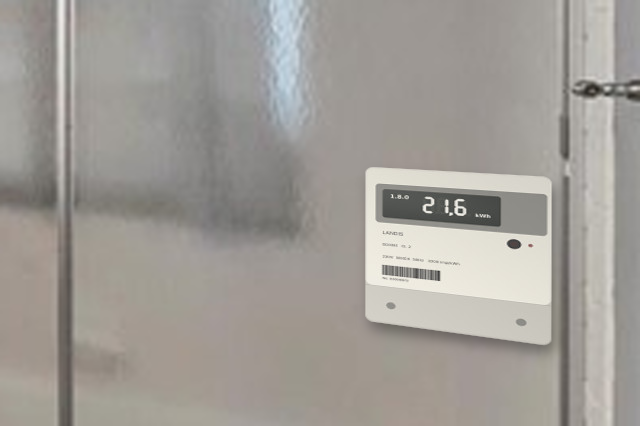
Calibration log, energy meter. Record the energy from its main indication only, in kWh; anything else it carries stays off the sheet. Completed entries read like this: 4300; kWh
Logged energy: 21.6; kWh
